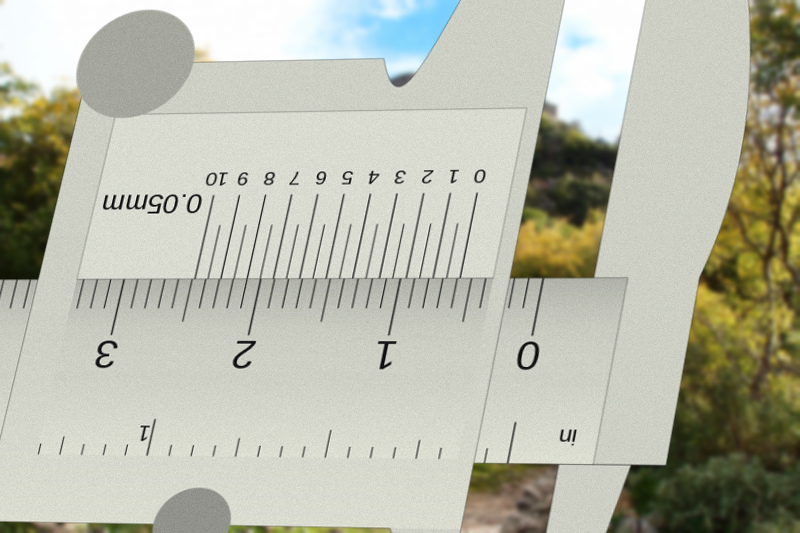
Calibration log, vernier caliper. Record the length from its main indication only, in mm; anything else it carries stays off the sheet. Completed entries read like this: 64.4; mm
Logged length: 5.8; mm
